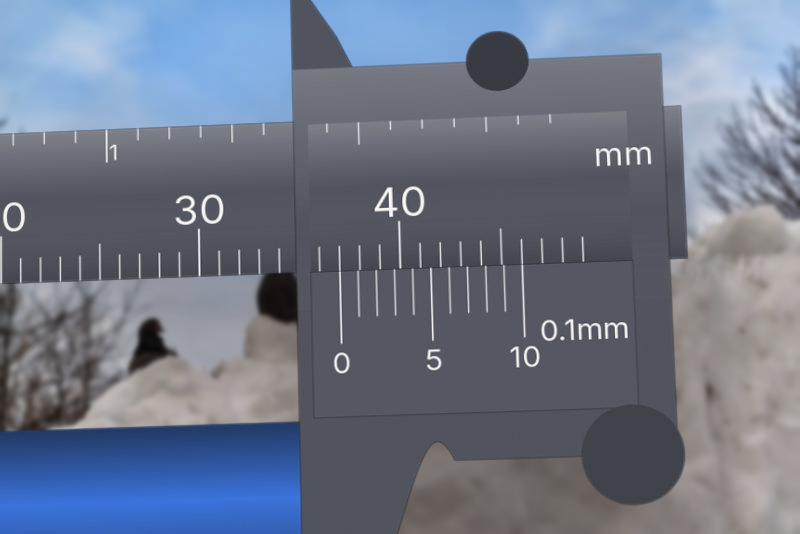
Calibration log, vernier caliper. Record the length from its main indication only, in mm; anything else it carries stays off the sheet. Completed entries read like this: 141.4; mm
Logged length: 37.0; mm
